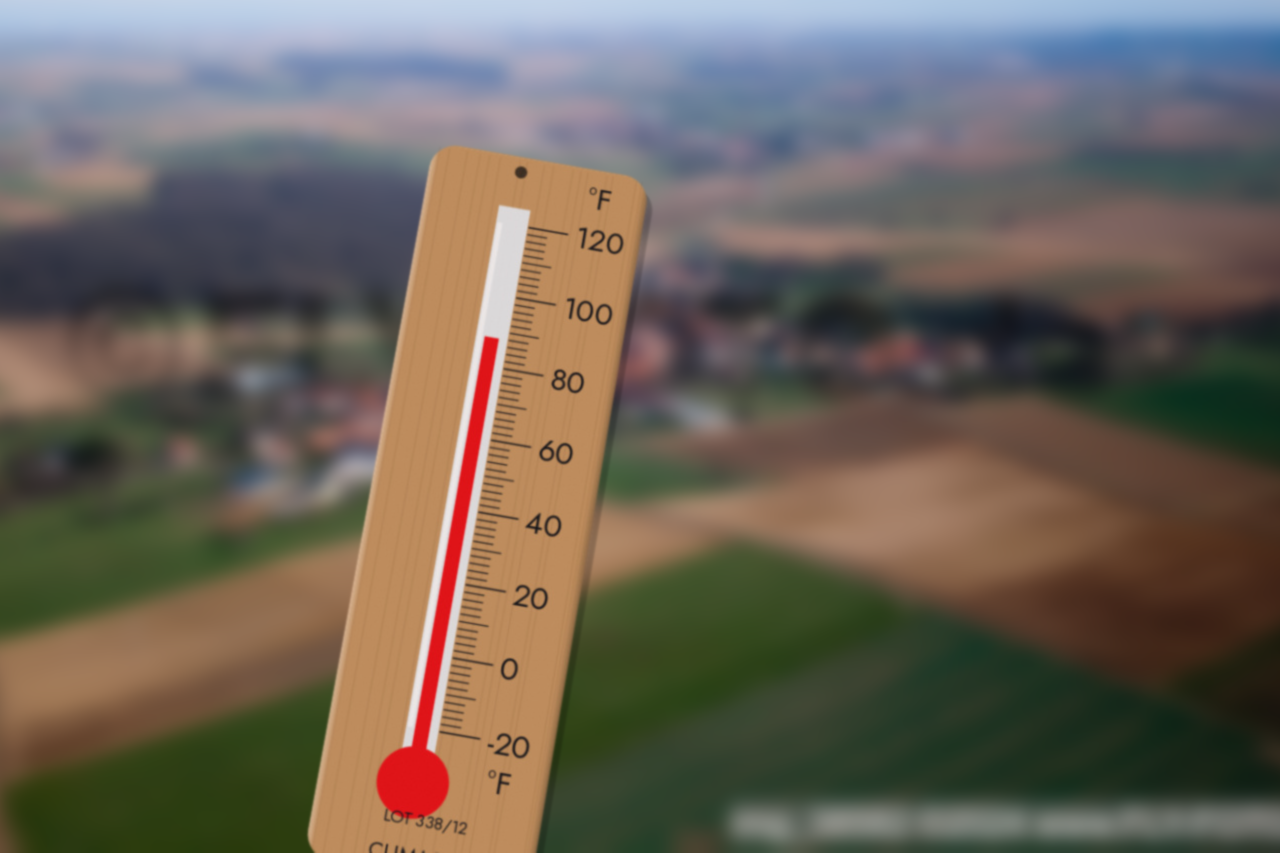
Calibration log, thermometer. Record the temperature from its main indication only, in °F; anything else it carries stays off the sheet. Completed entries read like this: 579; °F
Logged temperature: 88; °F
